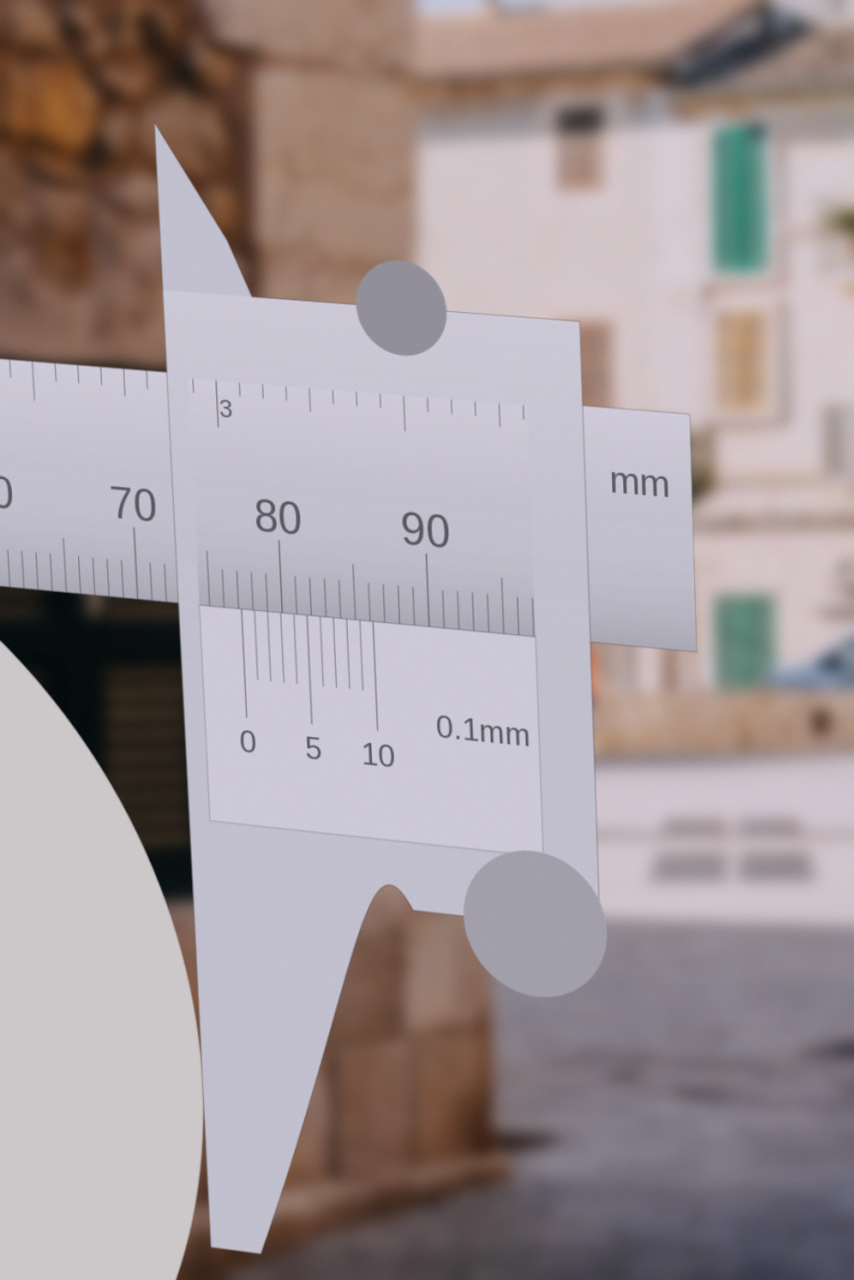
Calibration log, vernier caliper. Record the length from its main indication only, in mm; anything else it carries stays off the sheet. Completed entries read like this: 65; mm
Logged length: 77.2; mm
